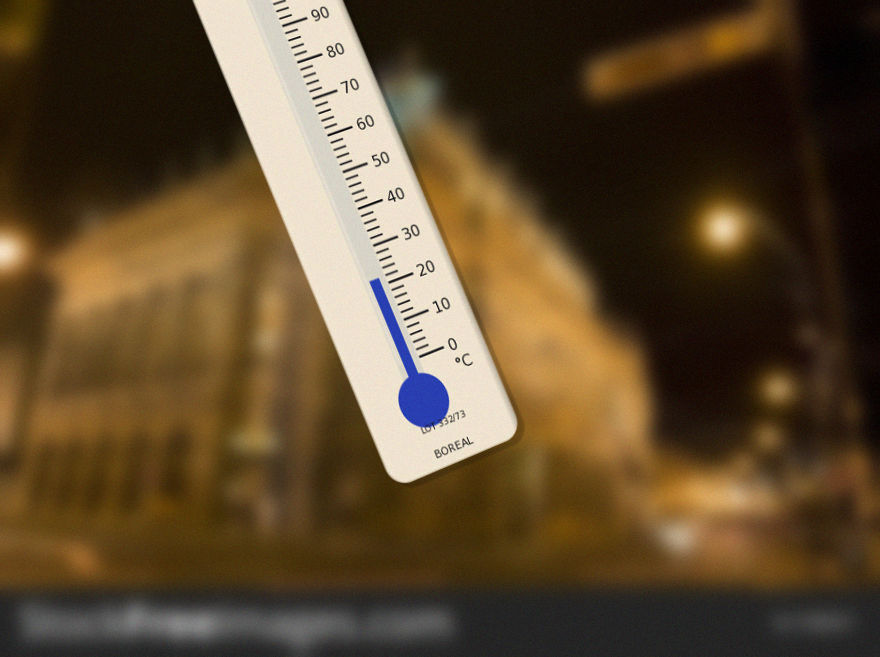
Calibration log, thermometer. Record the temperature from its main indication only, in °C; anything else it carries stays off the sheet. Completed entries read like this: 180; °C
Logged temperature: 22; °C
